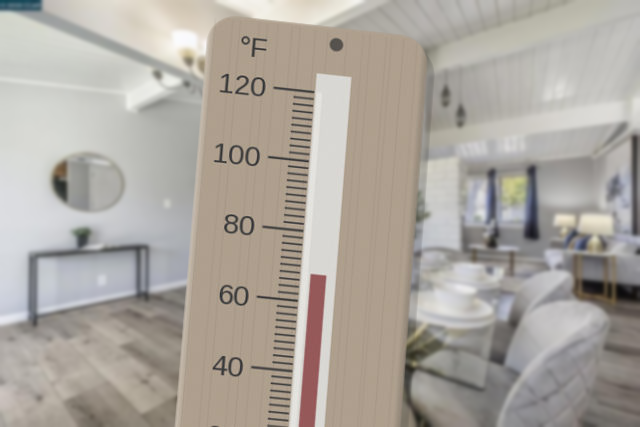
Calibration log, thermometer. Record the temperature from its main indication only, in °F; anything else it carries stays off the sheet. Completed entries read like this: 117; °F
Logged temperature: 68; °F
